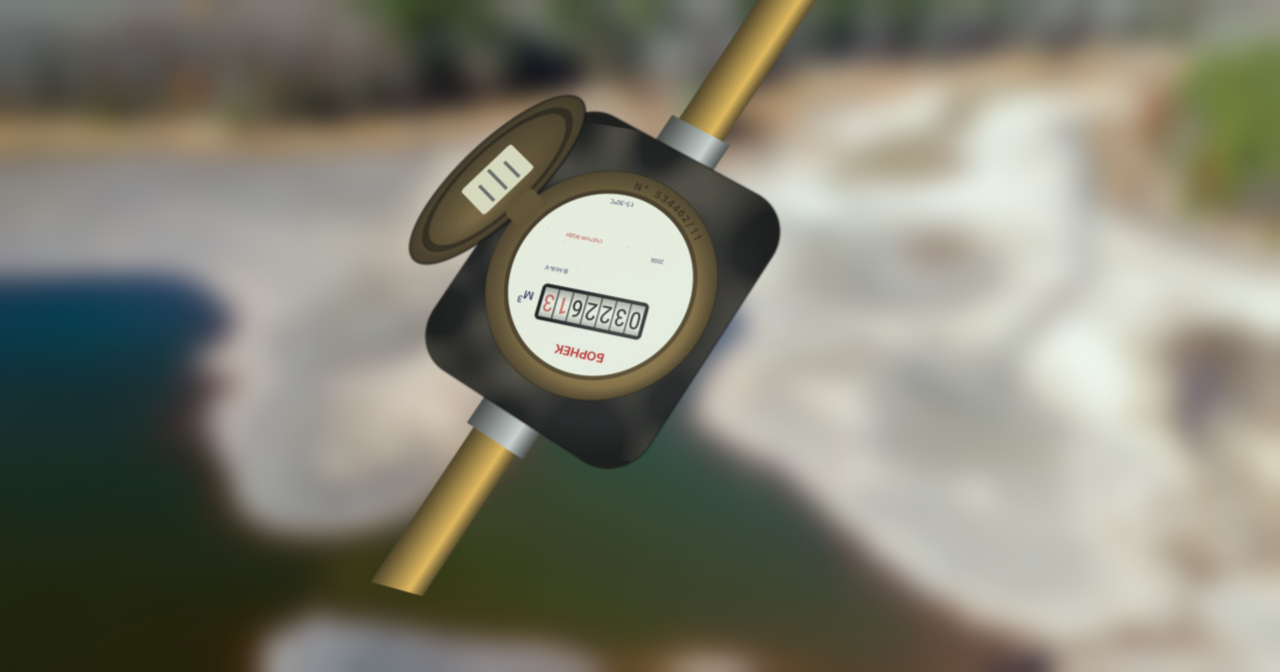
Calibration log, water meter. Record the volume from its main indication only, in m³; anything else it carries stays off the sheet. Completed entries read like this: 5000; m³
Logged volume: 3226.13; m³
